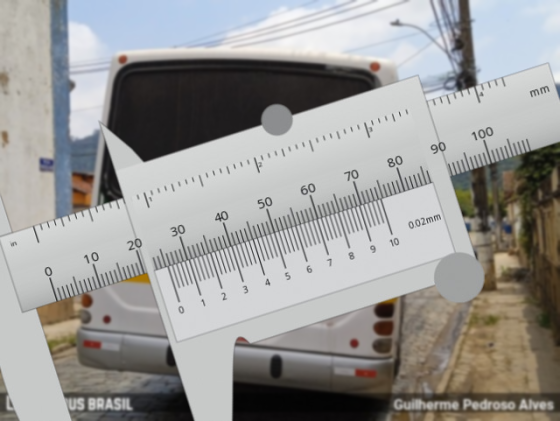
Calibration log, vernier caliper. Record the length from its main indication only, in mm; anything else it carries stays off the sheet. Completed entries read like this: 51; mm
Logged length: 25.5; mm
